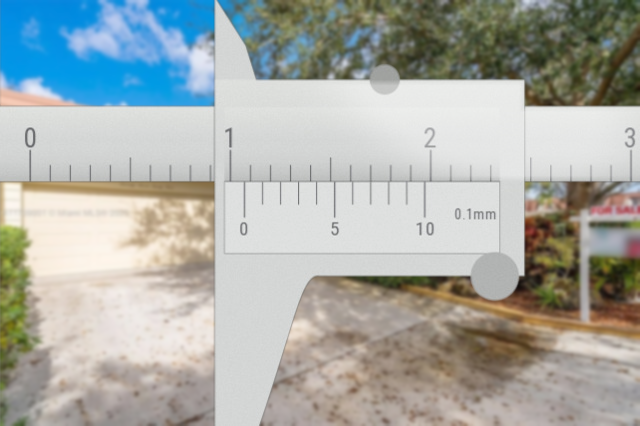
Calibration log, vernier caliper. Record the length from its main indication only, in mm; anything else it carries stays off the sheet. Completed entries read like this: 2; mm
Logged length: 10.7; mm
